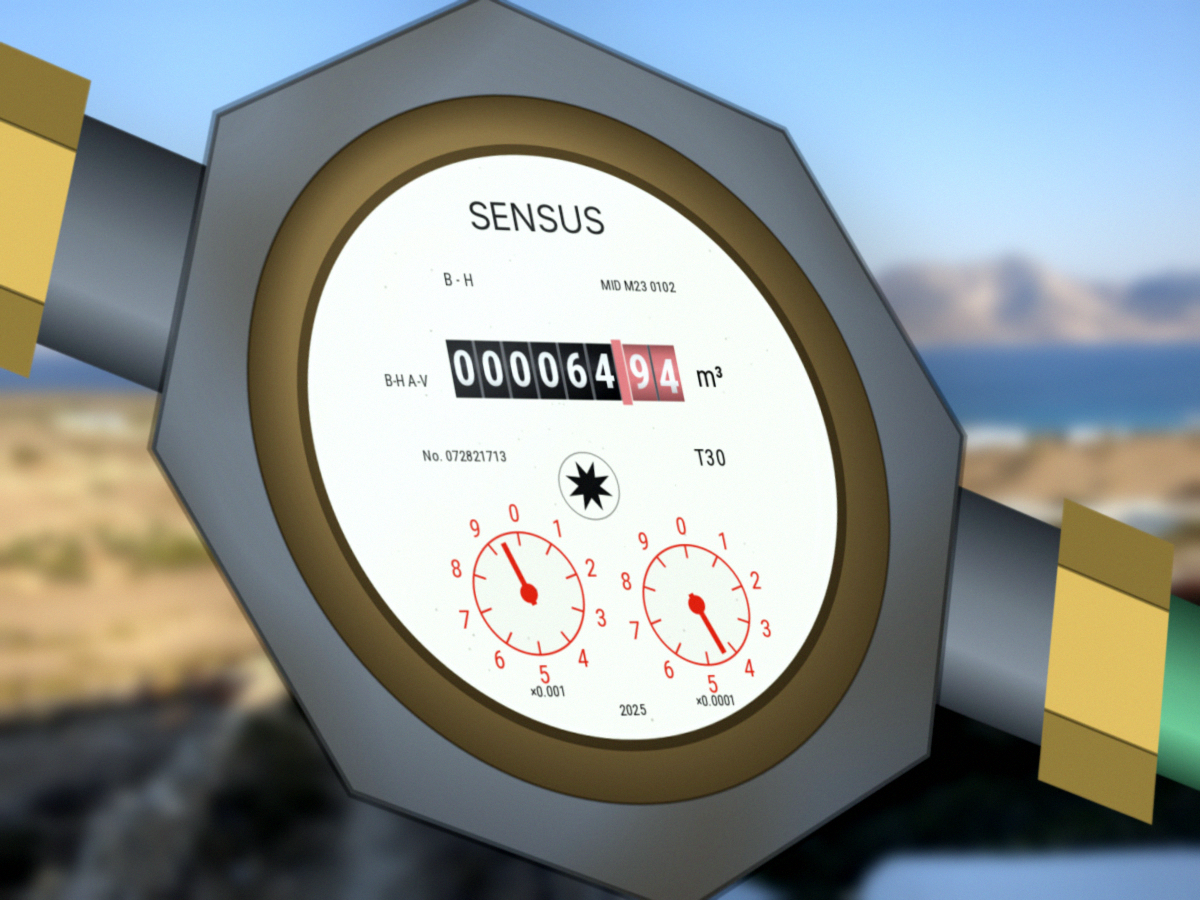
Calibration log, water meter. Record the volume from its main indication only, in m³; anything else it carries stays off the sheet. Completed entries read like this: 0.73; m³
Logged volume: 64.9394; m³
